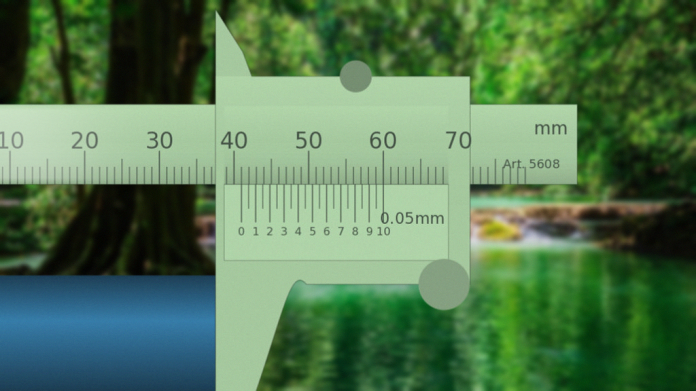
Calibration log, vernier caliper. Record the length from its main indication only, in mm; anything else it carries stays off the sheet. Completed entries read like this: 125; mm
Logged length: 41.0; mm
